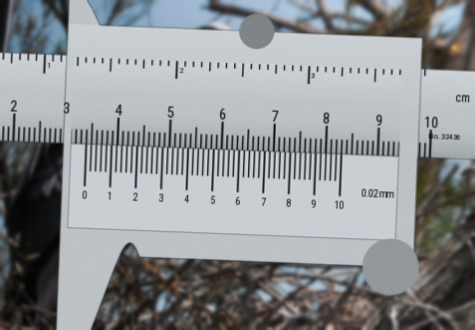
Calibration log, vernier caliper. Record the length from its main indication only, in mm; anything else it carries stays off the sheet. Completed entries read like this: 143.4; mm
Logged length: 34.0; mm
